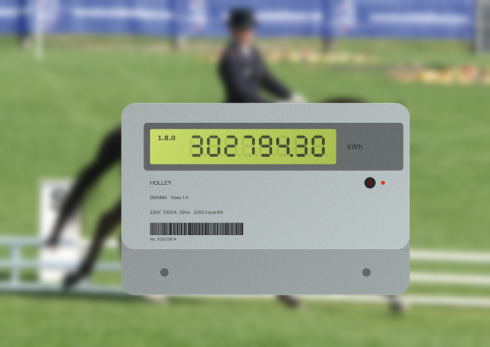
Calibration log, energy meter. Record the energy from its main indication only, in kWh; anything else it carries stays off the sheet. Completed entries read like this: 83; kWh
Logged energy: 302794.30; kWh
